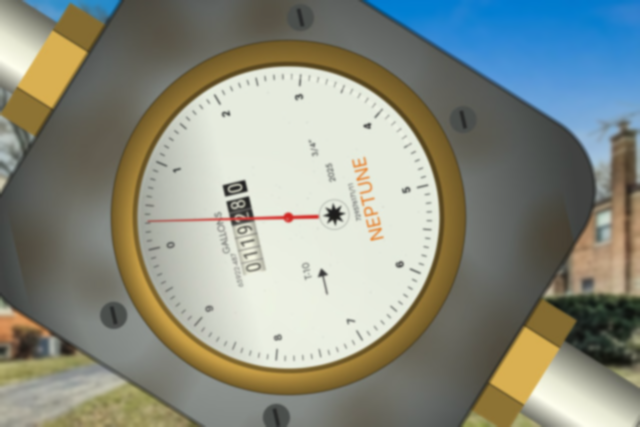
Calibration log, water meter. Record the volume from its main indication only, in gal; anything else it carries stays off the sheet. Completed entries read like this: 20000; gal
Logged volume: 119280.3; gal
